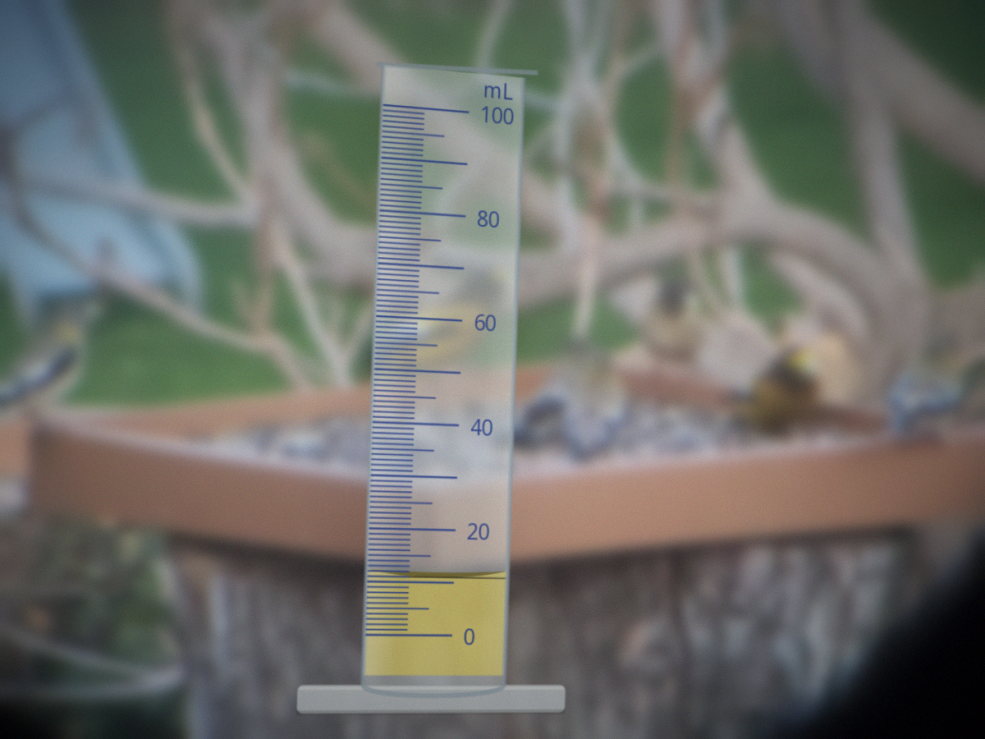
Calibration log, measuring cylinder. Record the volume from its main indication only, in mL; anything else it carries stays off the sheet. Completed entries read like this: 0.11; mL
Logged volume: 11; mL
